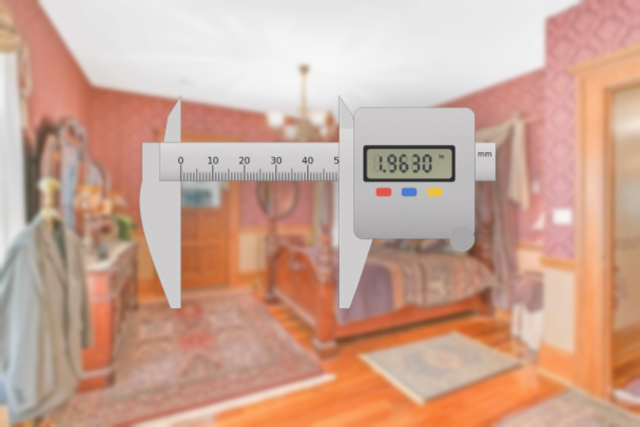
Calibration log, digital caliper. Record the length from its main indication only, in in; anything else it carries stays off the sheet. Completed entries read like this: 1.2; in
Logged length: 1.9630; in
